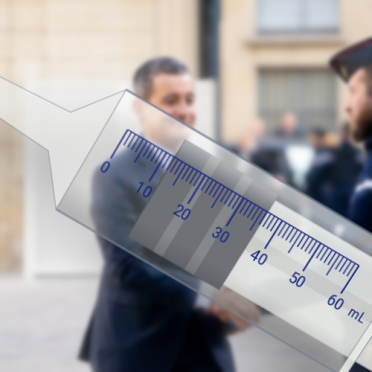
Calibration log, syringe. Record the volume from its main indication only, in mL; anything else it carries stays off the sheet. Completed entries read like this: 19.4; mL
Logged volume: 12; mL
